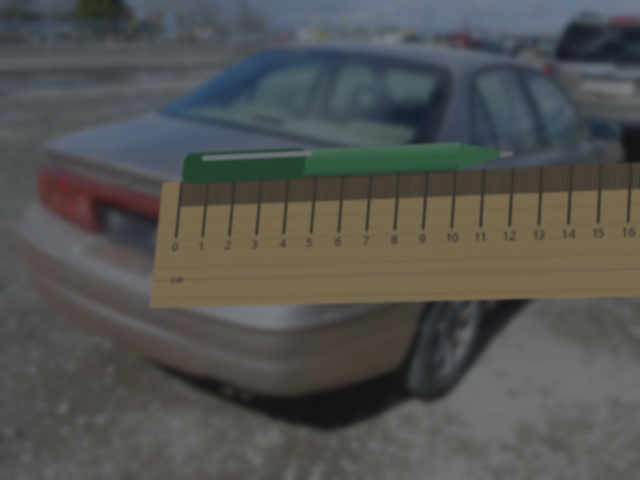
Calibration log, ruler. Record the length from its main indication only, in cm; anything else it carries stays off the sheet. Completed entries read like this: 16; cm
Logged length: 12; cm
